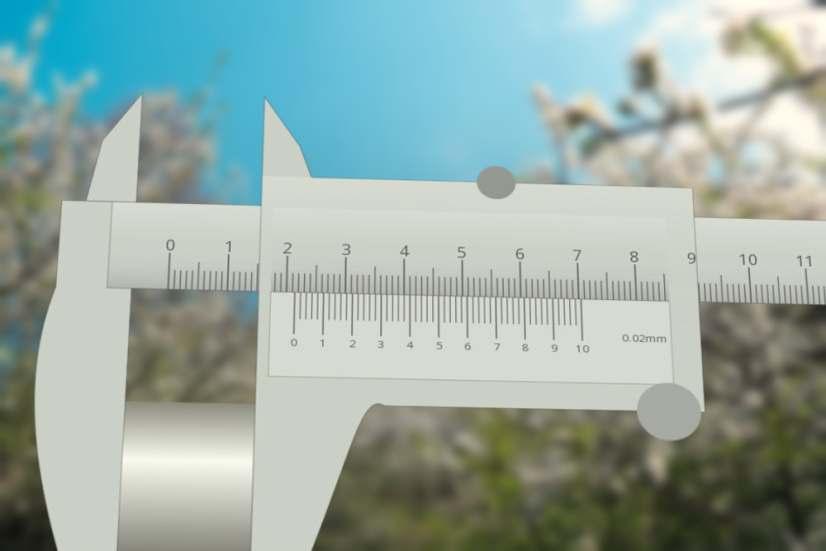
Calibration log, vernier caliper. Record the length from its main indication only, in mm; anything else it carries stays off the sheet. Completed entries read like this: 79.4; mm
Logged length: 21.4; mm
